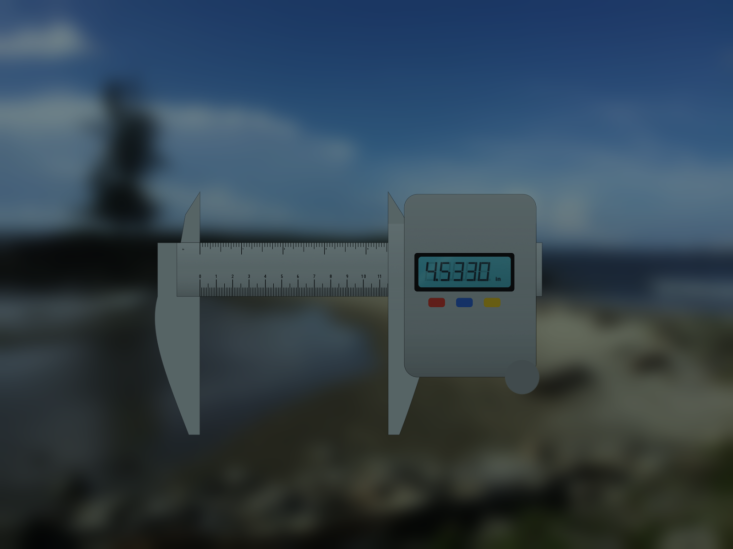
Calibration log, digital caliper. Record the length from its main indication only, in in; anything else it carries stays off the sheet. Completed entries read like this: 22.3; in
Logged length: 4.5330; in
